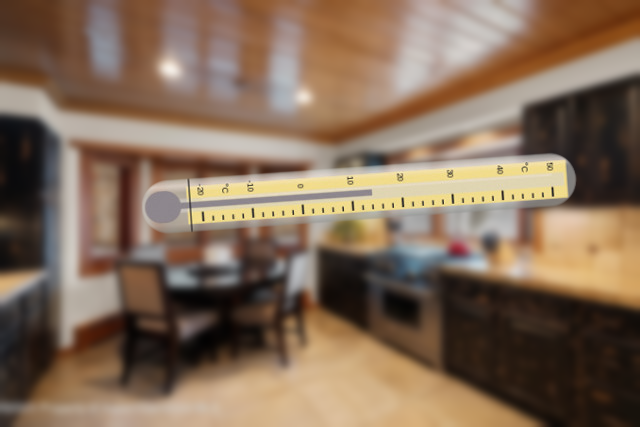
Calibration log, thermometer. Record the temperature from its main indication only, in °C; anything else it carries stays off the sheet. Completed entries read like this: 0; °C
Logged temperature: 14; °C
